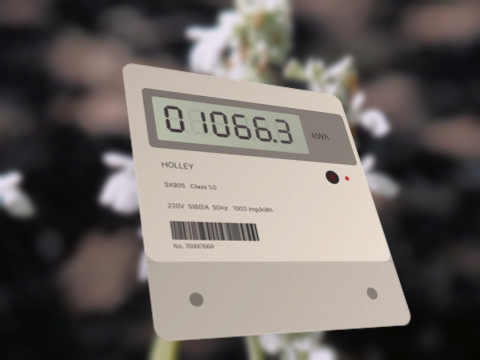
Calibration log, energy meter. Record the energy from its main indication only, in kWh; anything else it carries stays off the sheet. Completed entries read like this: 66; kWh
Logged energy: 1066.3; kWh
